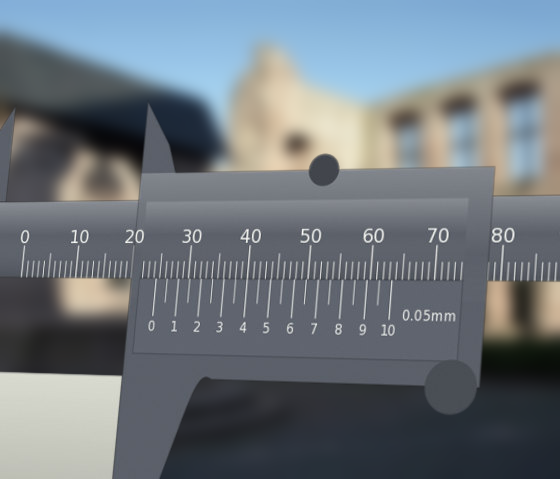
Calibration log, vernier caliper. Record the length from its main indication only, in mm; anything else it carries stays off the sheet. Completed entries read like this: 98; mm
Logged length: 24.4; mm
